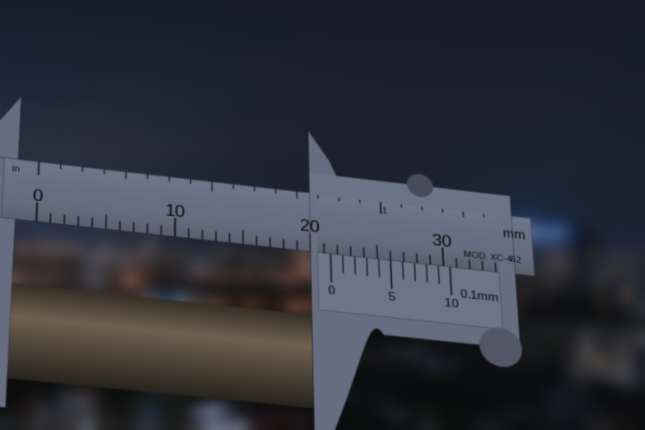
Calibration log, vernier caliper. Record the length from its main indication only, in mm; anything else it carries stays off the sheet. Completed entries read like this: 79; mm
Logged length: 21.5; mm
